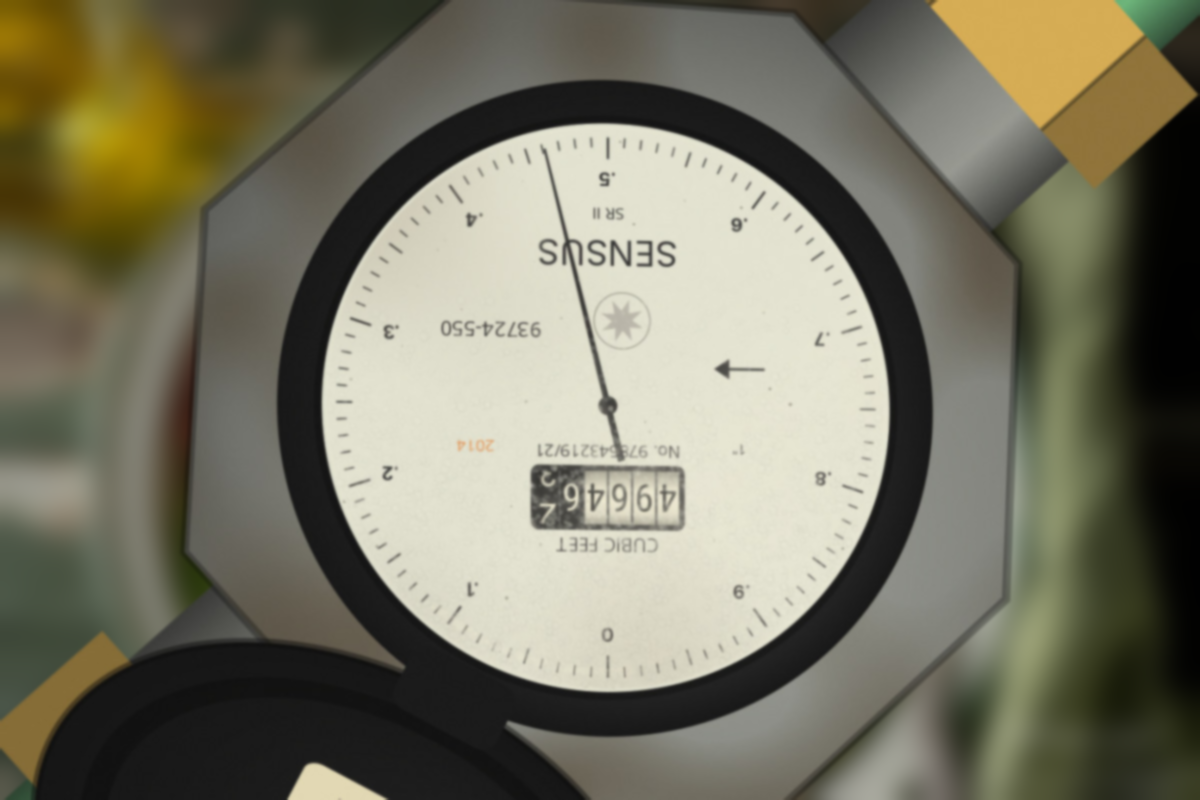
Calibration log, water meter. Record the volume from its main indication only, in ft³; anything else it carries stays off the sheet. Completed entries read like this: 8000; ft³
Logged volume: 496462.46; ft³
